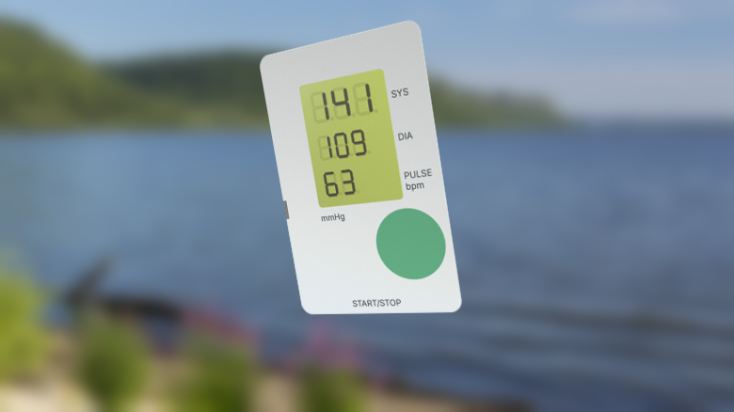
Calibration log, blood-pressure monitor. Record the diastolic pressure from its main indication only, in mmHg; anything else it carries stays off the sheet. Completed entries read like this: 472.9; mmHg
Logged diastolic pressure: 109; mmHg
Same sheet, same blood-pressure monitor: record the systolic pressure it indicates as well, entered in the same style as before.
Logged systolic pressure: 141; mmHg
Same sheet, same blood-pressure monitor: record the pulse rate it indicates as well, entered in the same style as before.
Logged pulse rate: 63; bpm
